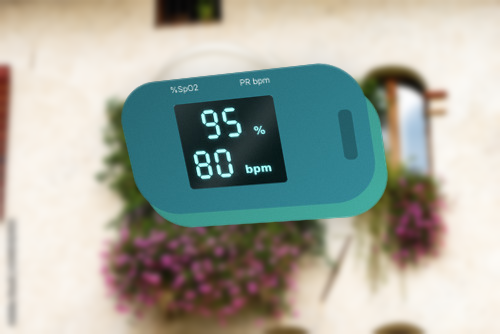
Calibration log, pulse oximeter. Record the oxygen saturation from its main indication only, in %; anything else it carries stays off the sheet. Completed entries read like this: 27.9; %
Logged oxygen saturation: 95; %
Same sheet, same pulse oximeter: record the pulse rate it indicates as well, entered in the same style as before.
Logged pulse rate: 80; bpm
